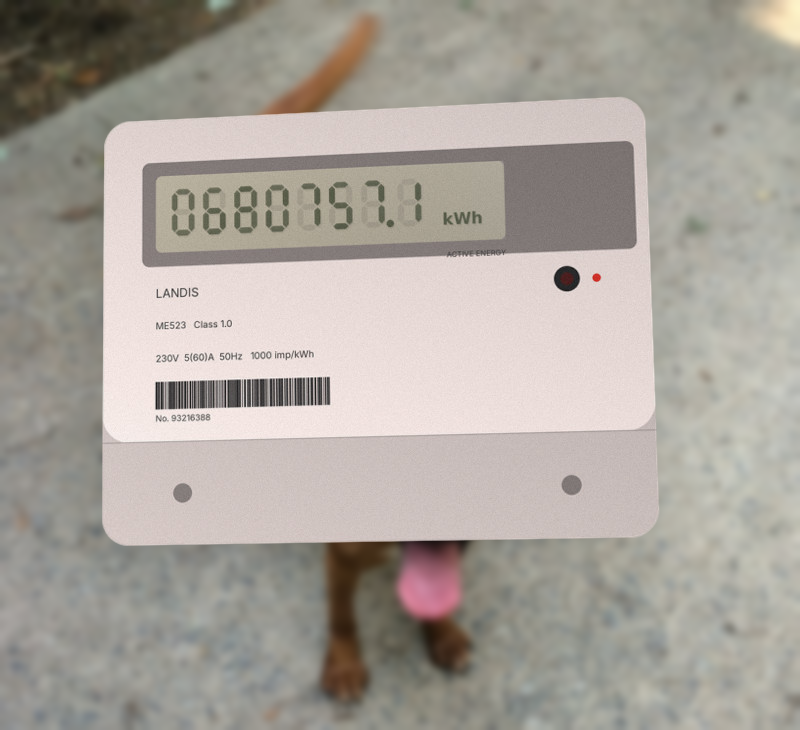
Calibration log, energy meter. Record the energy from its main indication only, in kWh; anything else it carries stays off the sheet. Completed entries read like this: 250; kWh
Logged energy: 680757.1; kWh
